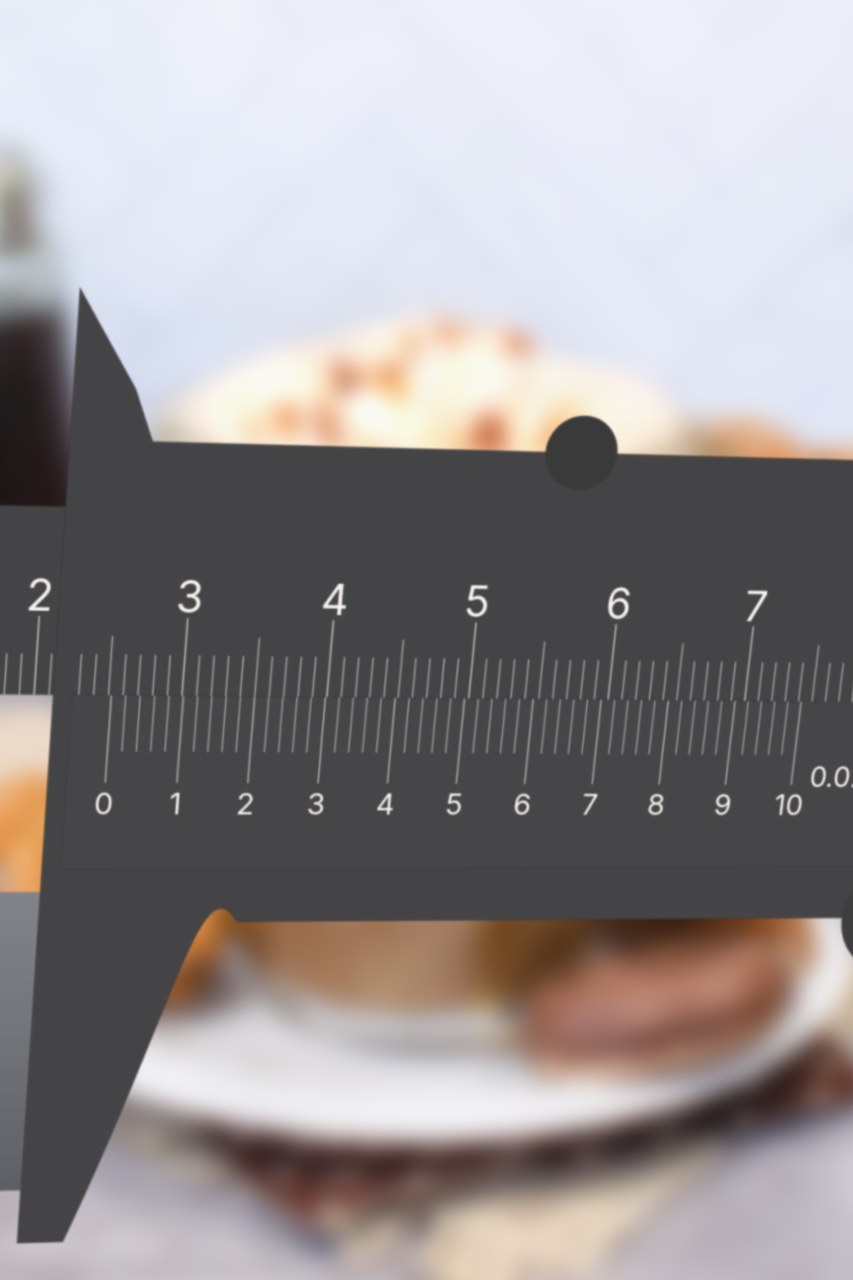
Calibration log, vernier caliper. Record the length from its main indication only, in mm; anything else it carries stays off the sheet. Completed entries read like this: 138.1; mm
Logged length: 25.2; mm
